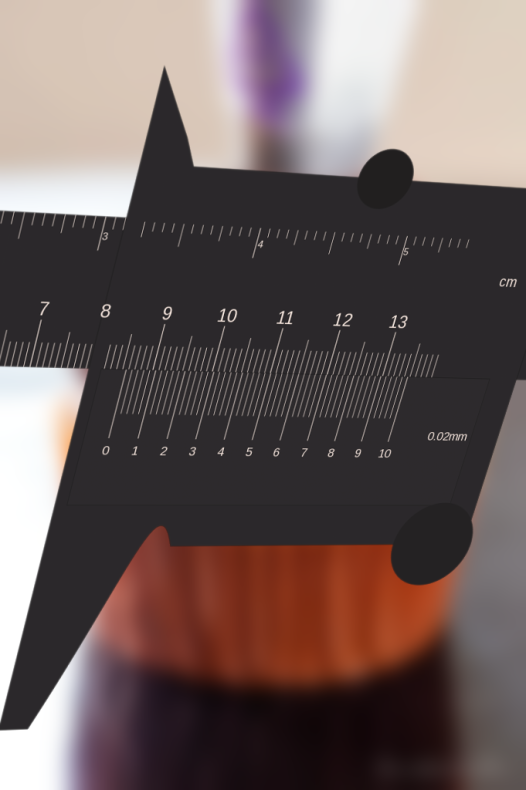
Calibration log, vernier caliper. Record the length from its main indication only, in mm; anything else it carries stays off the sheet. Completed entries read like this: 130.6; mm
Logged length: 85.6; mm
